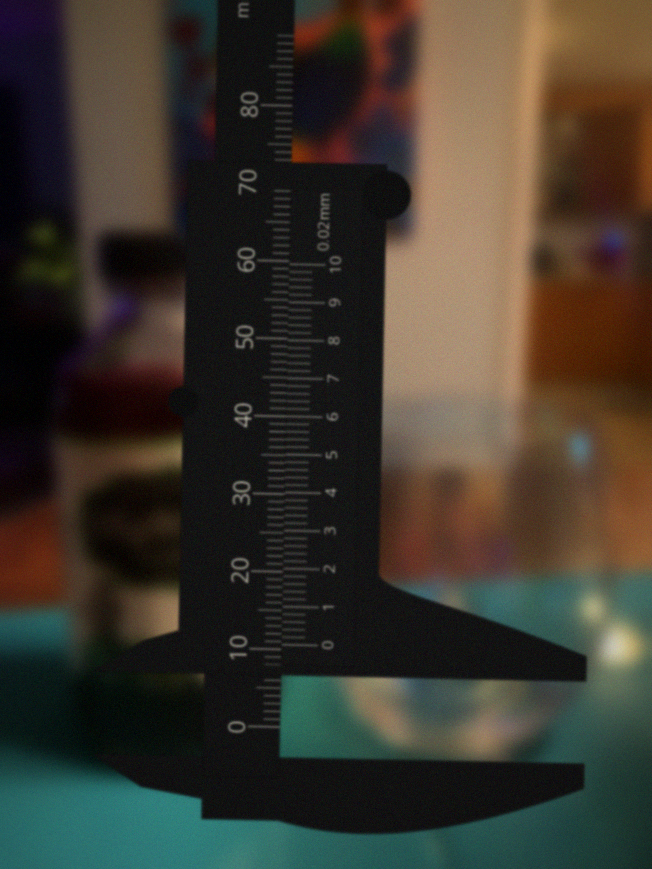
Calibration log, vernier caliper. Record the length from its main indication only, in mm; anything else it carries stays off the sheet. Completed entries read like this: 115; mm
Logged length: 10.6; mm
